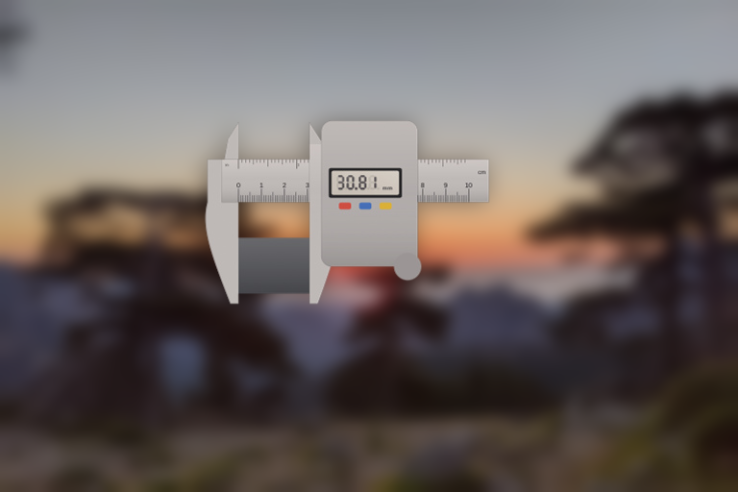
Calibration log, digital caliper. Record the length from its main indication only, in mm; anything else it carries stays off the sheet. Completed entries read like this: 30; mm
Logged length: 30.81; mm
